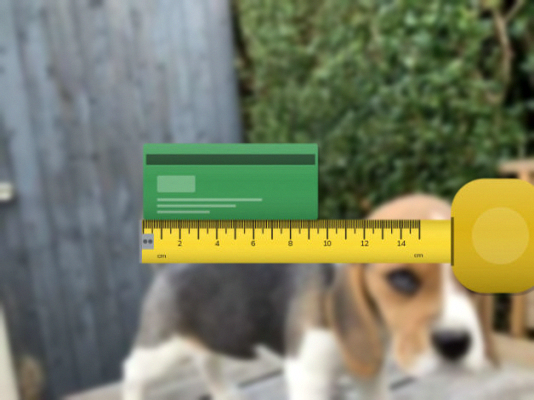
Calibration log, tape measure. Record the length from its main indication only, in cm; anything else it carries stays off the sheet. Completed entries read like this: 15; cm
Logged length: 9.5; cm
